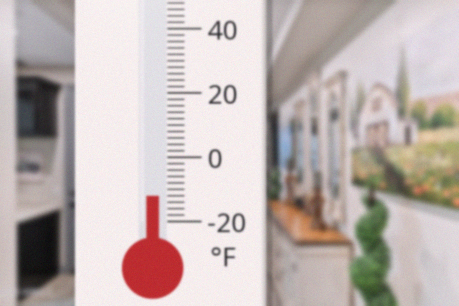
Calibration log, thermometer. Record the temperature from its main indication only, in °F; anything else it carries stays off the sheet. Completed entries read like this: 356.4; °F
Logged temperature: -12; °F
